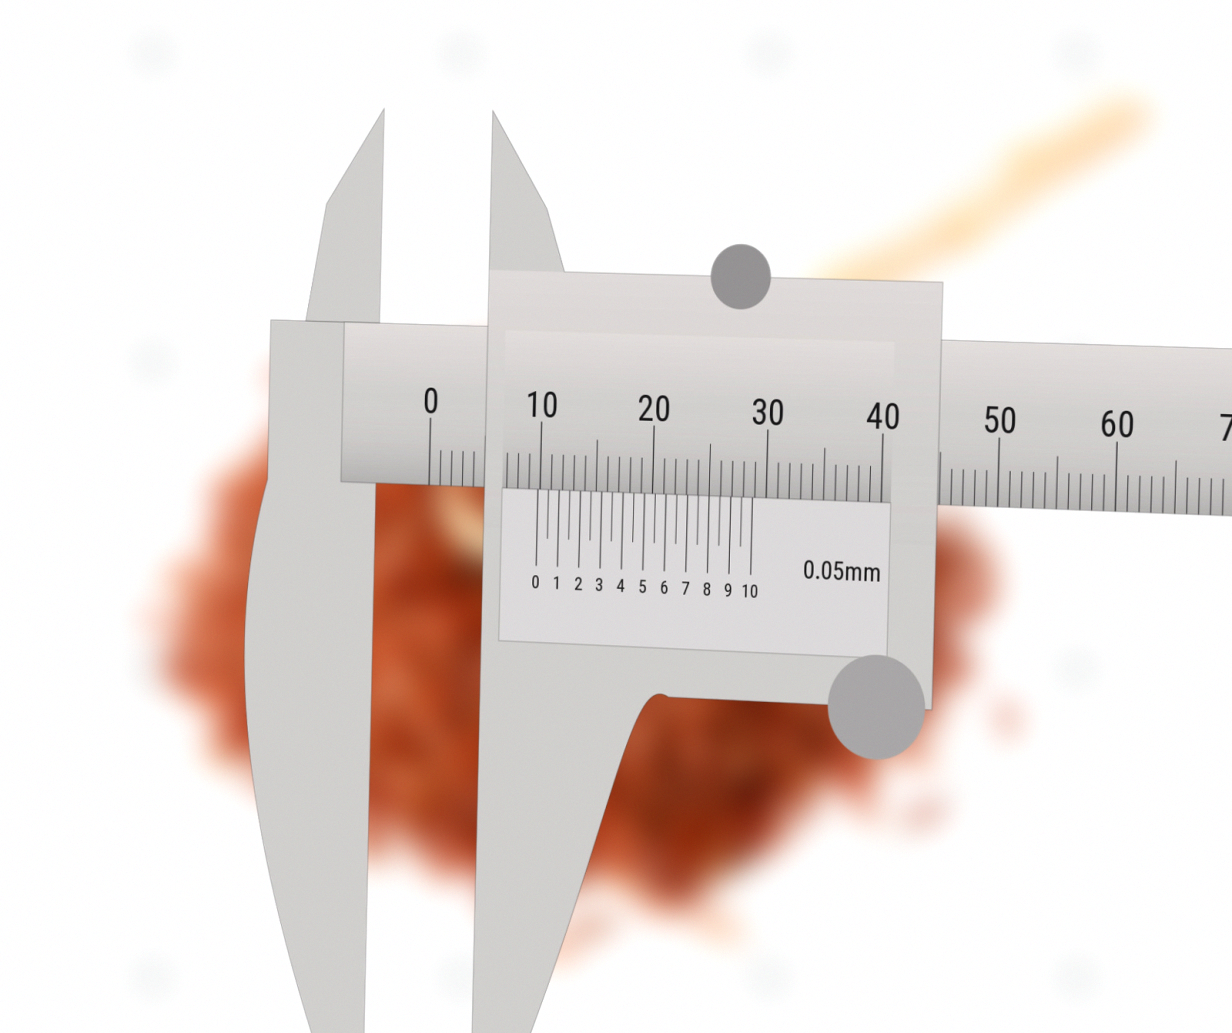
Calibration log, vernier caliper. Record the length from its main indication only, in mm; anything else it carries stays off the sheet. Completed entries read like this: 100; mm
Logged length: 9.8; mm
